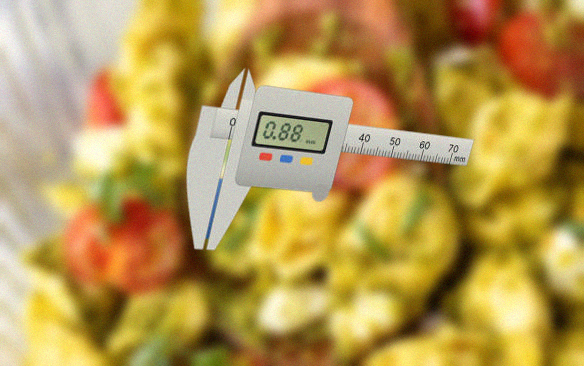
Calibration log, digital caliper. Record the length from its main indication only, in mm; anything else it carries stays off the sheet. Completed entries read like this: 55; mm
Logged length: 0.88; mm
